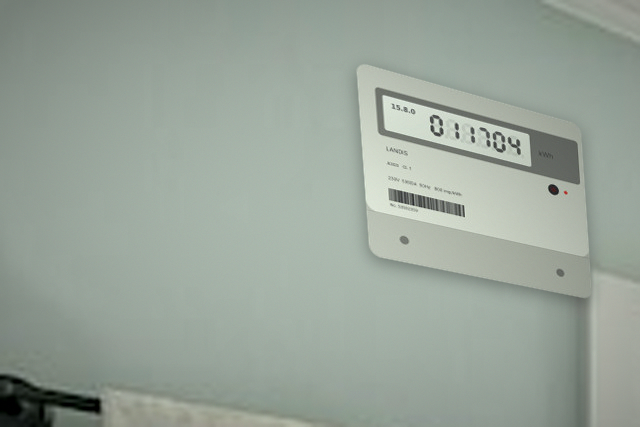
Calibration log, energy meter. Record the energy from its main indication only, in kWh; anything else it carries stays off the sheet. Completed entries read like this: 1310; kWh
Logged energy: 11704; kWh
